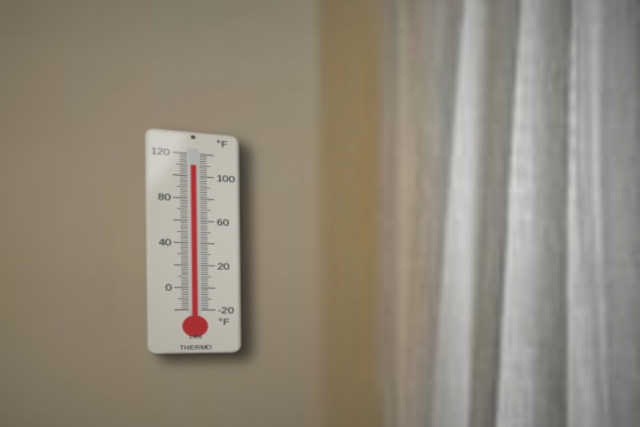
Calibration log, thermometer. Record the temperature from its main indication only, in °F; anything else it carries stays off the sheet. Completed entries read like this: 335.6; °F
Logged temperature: 110; °F
